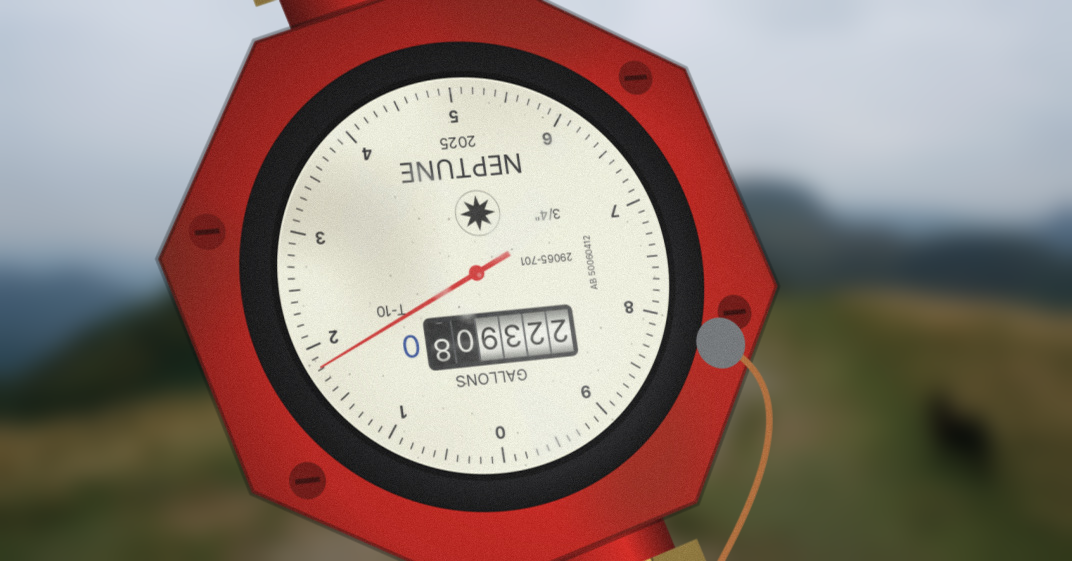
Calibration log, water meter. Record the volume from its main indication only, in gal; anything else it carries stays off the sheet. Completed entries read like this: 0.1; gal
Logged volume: 2239081.8; gal
